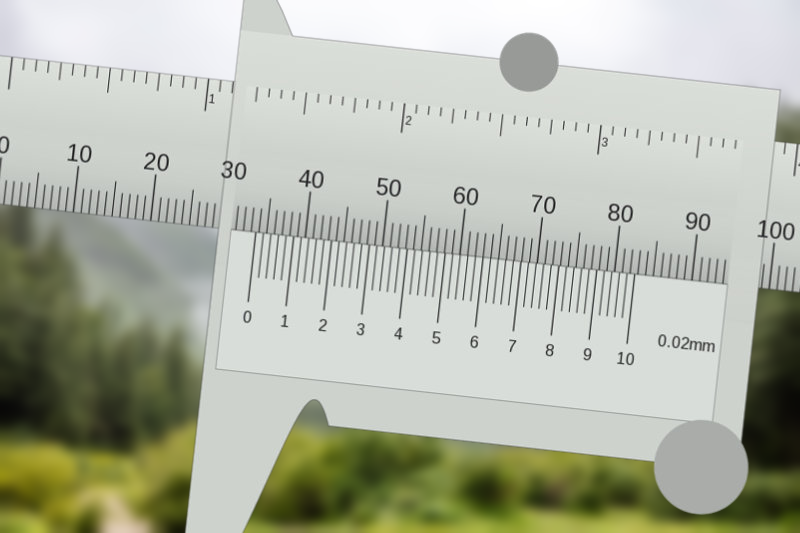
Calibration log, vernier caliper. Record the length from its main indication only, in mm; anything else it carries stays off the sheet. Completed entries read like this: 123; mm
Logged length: 33.6; mm
